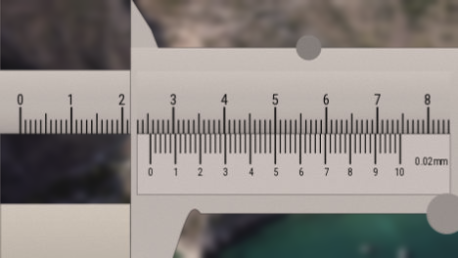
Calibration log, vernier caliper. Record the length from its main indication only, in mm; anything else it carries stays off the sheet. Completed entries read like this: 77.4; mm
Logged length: 25.5; mm
